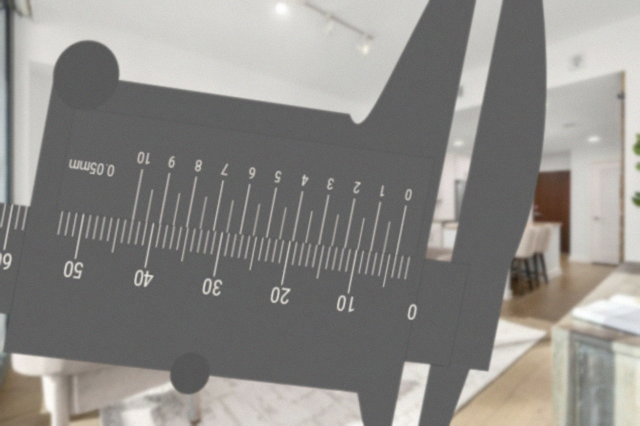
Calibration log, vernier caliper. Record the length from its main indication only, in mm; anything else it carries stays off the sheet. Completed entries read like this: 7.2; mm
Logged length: 4.0; mm
